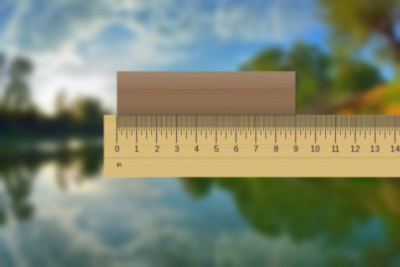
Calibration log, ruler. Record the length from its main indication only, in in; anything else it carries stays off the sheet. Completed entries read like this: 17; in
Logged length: 9; in
